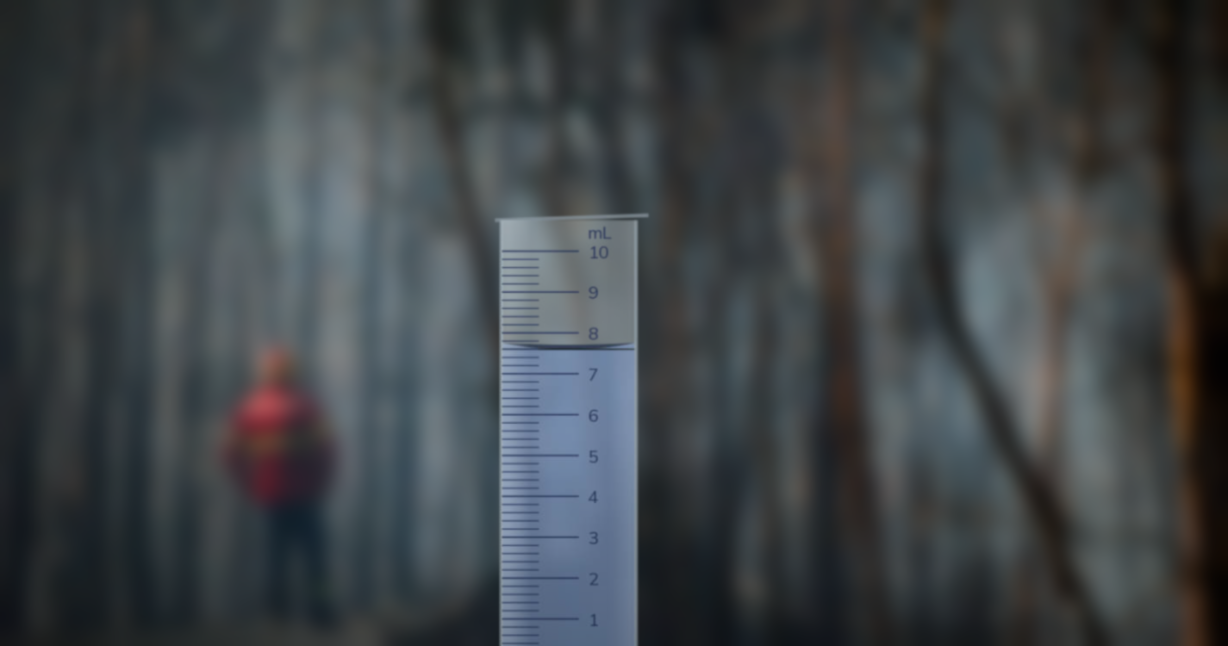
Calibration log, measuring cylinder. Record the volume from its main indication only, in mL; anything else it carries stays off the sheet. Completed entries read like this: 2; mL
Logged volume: 7.6; mL
